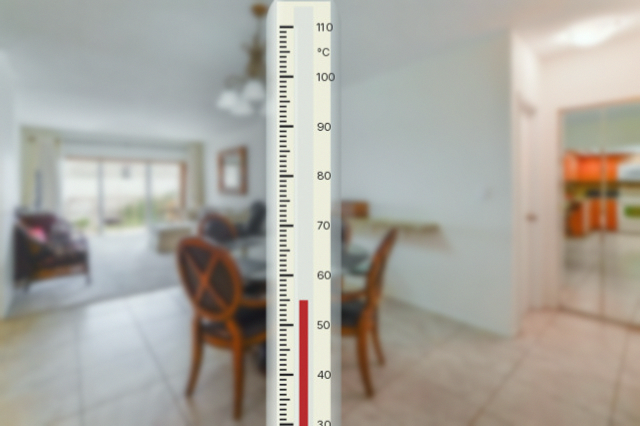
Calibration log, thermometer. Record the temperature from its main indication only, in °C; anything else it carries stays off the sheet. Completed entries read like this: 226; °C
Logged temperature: 55; °C
